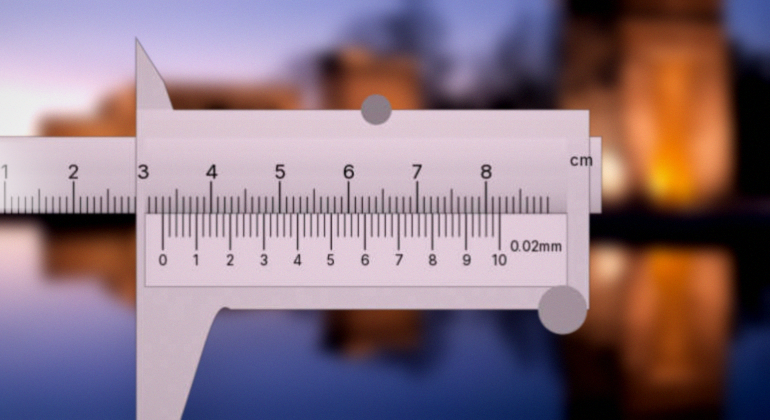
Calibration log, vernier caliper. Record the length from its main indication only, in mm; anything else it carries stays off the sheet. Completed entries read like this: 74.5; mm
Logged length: 33.0; mm
